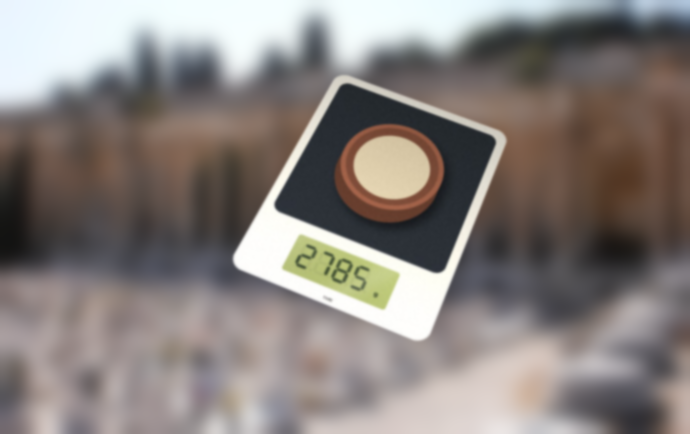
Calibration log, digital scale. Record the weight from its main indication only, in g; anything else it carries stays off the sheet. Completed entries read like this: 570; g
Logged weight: 2785; g
